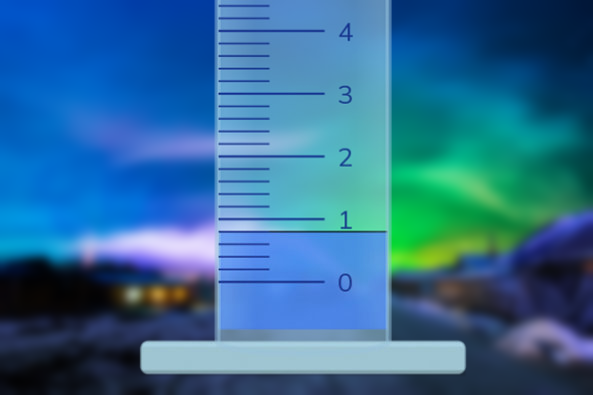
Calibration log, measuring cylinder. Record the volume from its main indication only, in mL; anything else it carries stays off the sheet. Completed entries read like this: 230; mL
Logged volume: 0.8; mL
